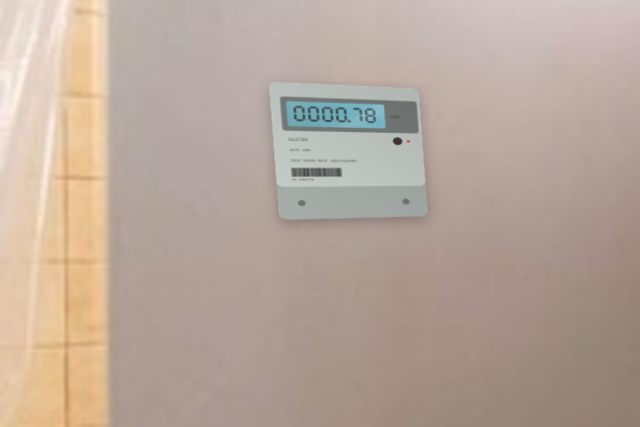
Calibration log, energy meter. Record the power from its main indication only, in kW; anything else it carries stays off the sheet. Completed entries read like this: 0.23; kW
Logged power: 0.78; kW
